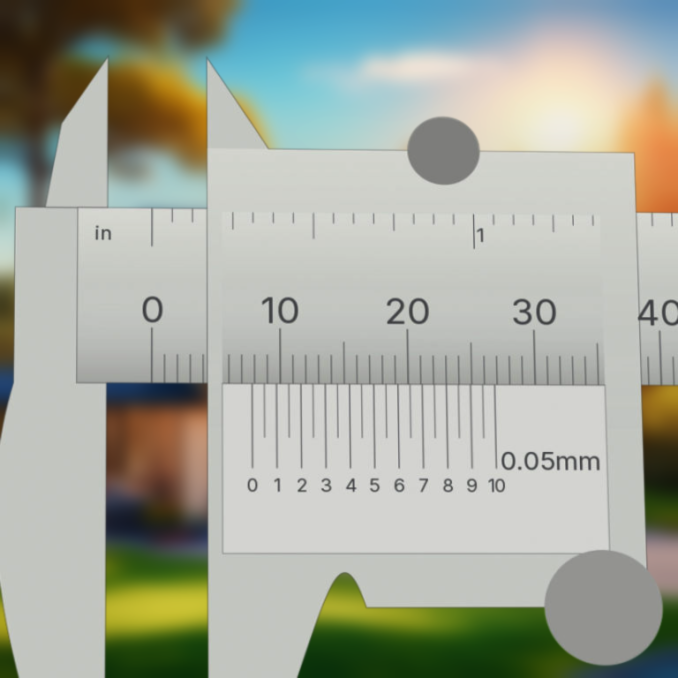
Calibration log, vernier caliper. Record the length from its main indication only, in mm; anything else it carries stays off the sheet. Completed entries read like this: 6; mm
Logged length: 7.8; mm
